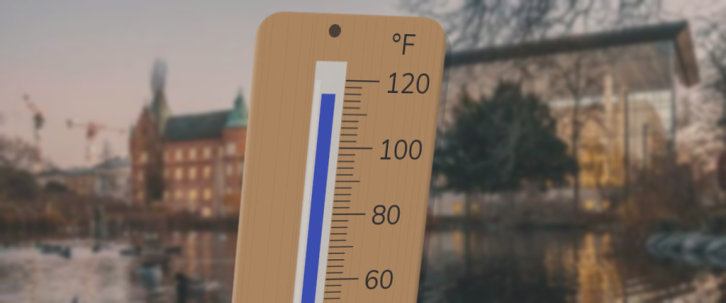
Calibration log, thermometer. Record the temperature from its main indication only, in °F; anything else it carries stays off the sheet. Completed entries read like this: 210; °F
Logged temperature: 116; °F
